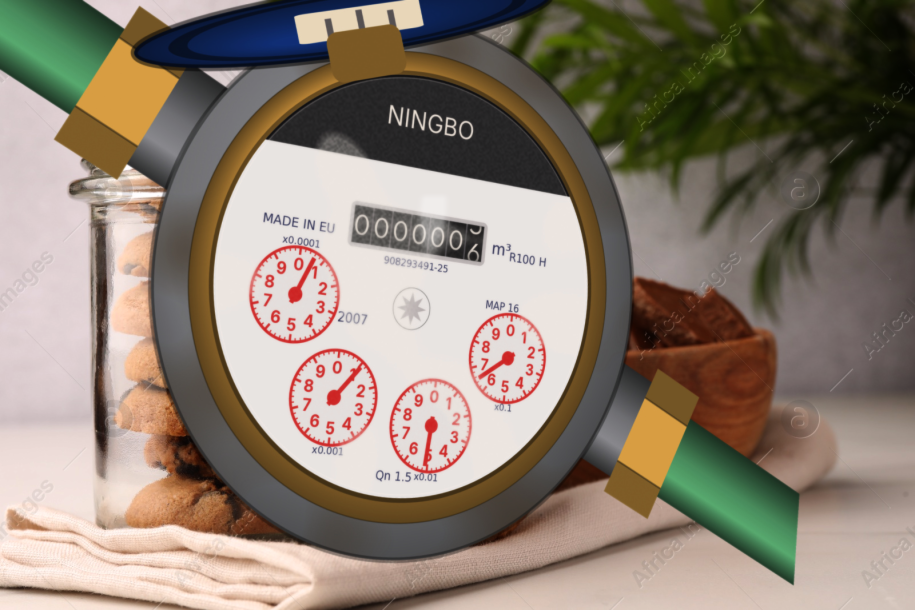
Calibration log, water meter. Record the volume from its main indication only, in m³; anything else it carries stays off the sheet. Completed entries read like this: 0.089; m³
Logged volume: 5.6510; m³
